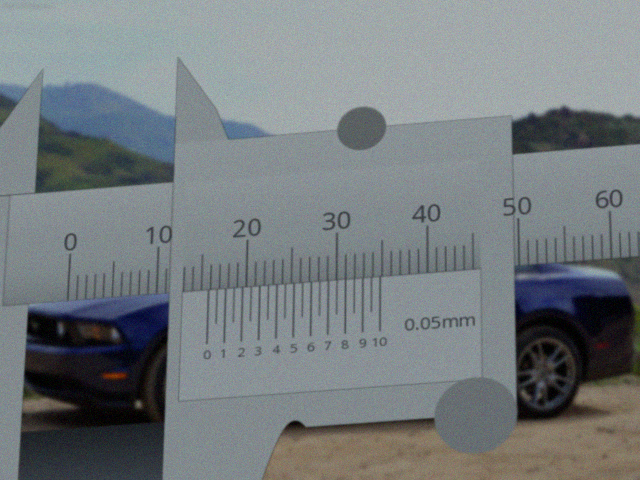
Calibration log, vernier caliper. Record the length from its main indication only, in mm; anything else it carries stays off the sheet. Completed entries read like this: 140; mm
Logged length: 15.8; mm
